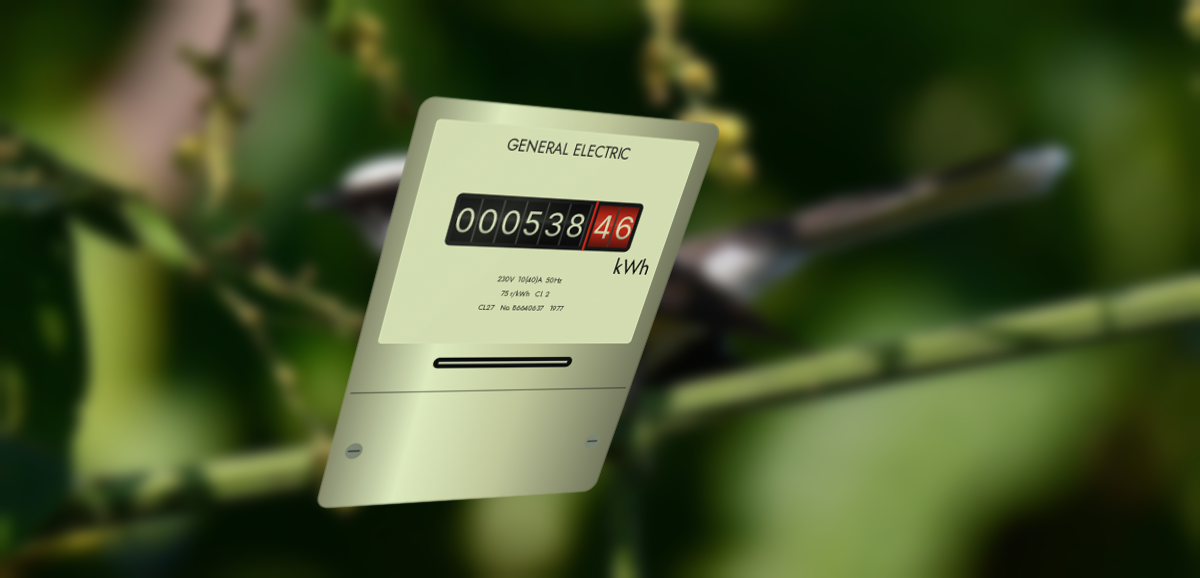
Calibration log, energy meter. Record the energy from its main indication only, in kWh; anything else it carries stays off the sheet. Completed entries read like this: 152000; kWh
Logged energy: 538.46; kWh
